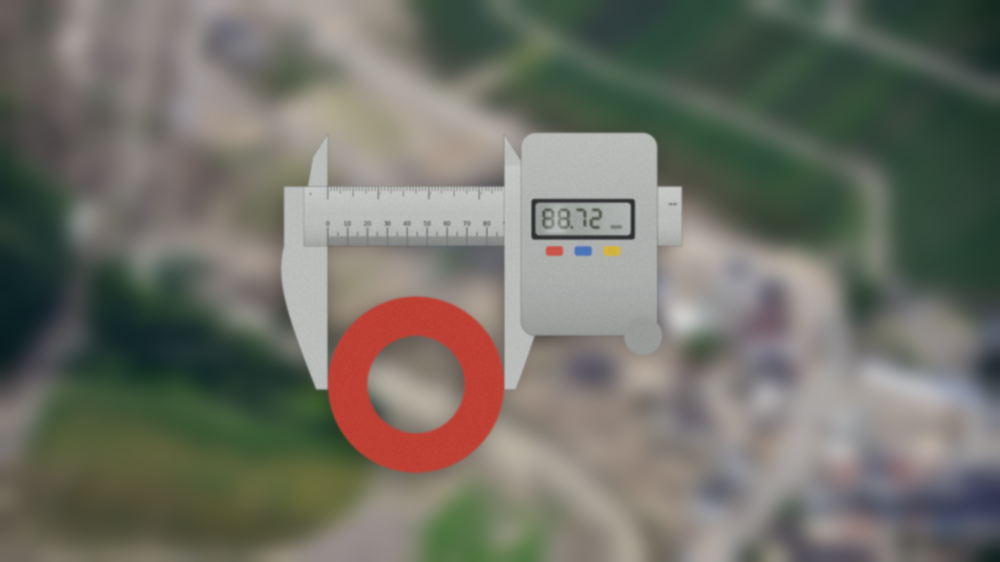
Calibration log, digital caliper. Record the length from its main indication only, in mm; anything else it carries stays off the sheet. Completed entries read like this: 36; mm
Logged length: 88.72; mm
